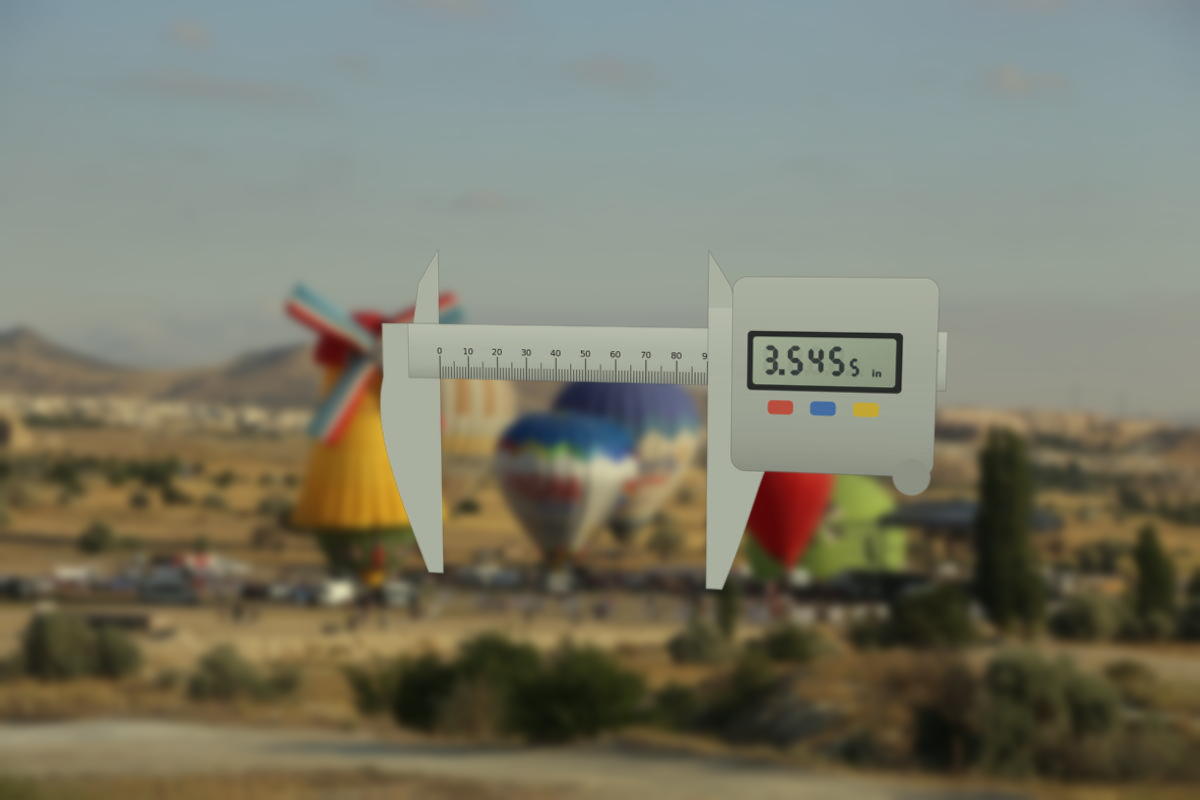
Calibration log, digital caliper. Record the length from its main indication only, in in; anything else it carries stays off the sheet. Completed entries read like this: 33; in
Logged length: 3.5455; in
